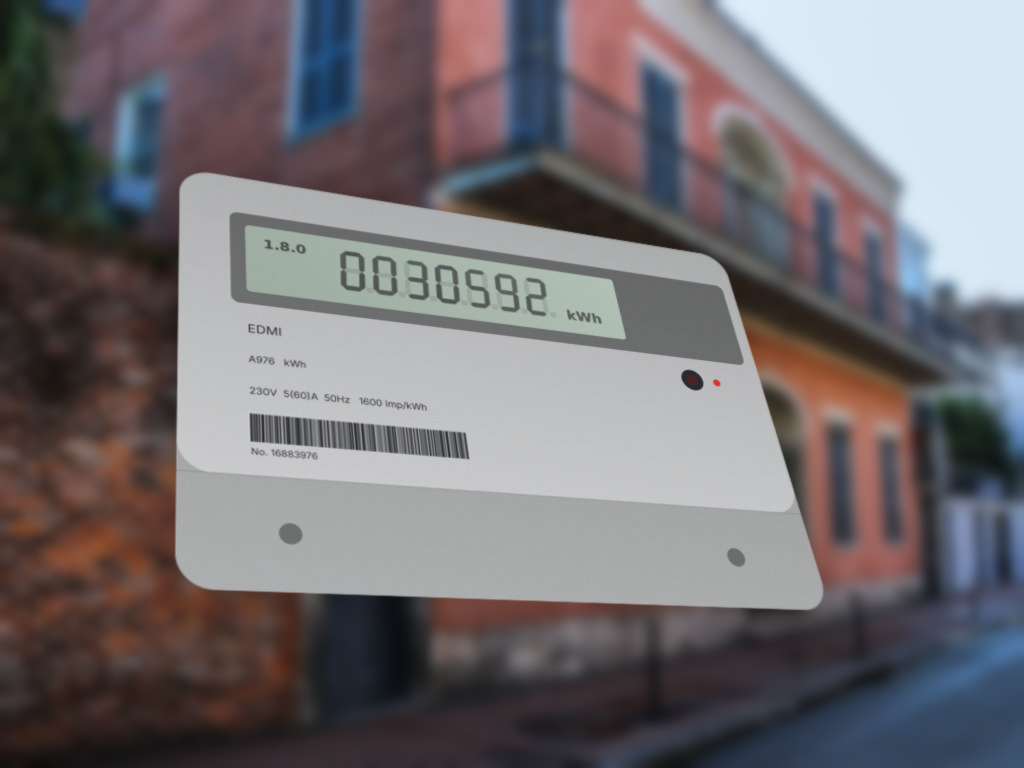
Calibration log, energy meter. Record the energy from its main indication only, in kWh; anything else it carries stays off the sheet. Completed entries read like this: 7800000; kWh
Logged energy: 30592; kWh
